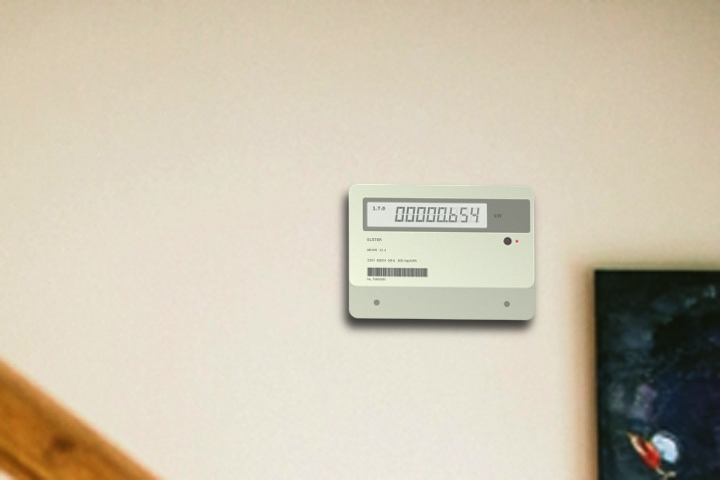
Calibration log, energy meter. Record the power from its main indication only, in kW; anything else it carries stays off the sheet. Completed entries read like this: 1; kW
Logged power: 0.654; kW
